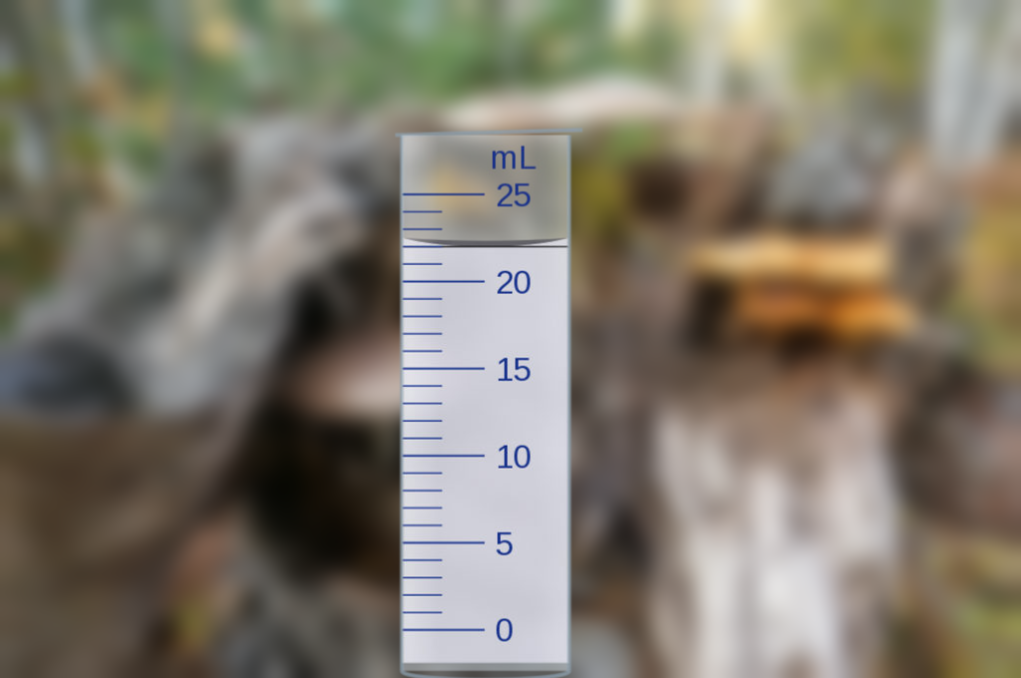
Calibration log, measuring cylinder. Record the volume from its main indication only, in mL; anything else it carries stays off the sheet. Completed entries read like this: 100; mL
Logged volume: 22; mL
